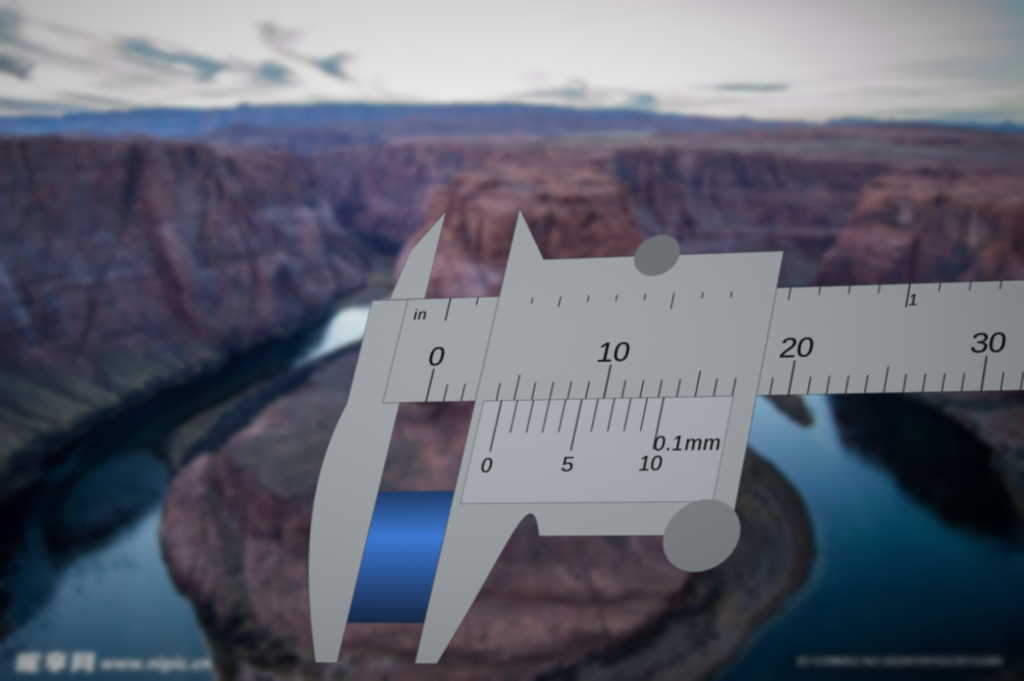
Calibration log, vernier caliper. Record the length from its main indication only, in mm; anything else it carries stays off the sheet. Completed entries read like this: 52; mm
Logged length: 4.3; mm
